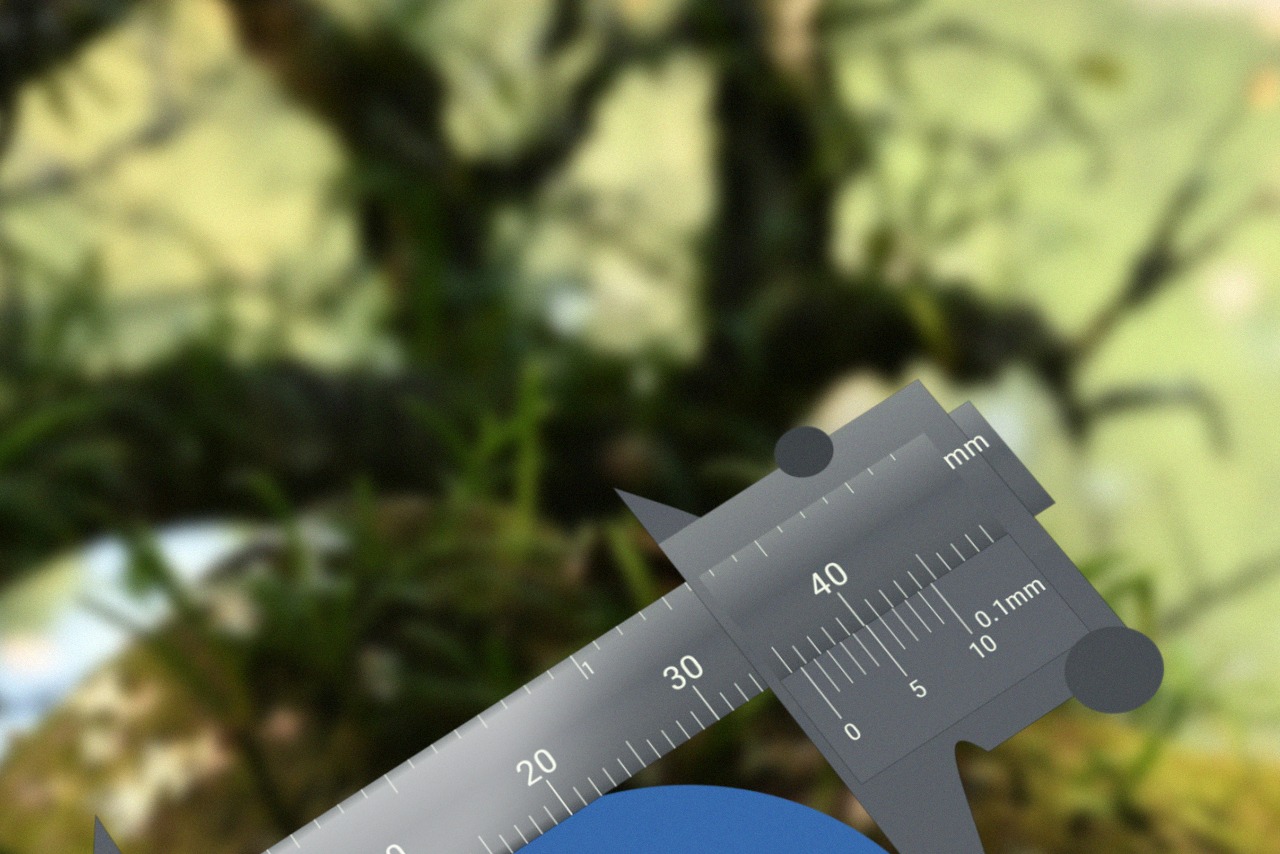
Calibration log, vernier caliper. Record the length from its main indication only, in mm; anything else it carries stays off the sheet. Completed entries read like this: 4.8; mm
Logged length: 35.6; mm
